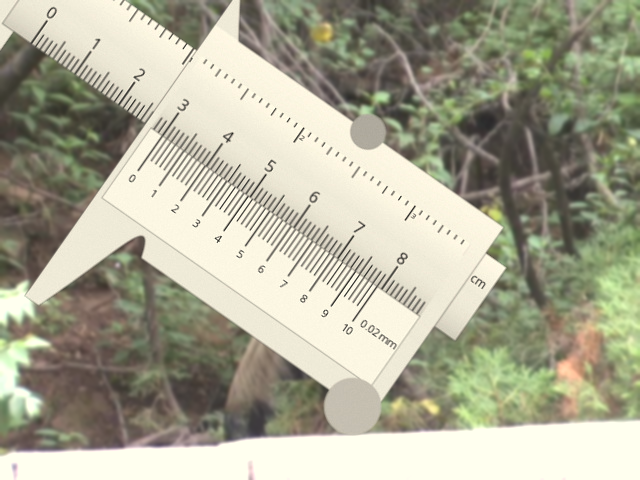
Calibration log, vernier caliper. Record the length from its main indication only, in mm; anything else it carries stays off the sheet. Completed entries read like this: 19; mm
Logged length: 30.0; mm
